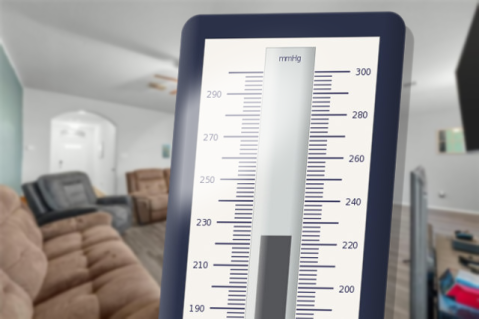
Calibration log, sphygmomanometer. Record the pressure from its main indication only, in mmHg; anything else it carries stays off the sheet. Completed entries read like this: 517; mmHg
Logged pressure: 224; mmHg
